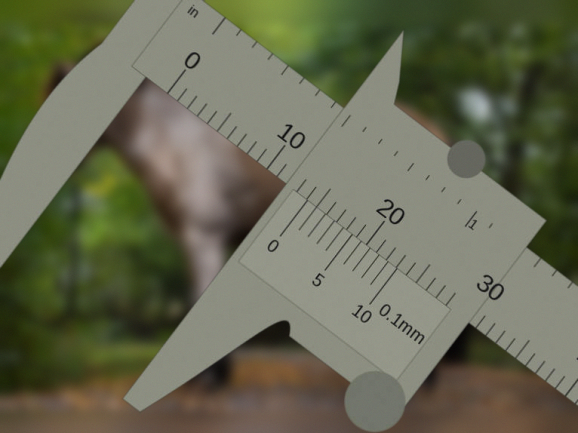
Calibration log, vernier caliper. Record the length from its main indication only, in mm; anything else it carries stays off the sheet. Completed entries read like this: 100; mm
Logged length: 14.1; mm
